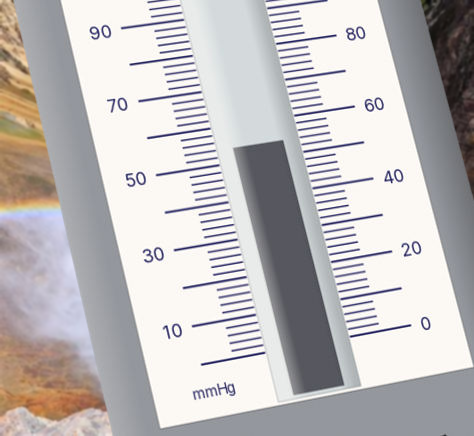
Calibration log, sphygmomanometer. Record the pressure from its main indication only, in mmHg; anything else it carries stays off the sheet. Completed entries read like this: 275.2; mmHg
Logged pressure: 54; mmHg
